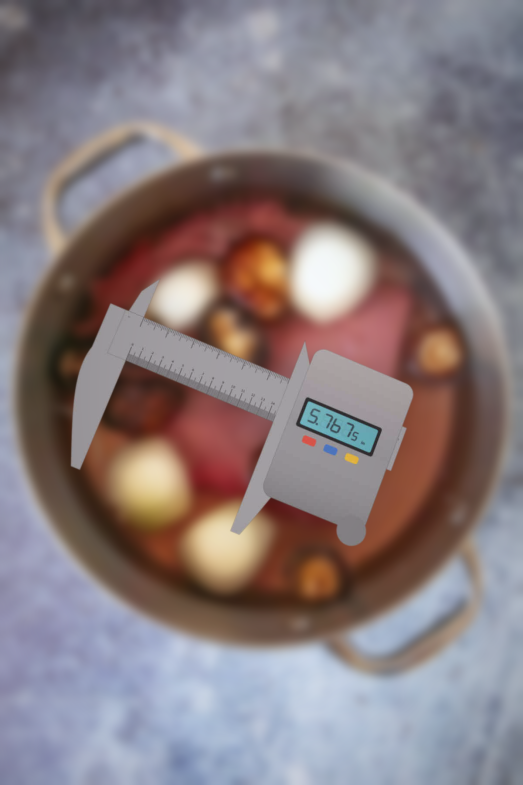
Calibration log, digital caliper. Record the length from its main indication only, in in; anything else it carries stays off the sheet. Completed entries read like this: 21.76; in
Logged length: 5.7675; in
